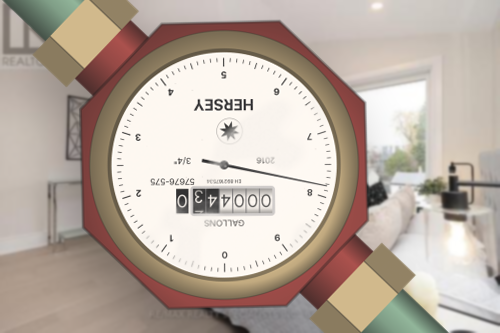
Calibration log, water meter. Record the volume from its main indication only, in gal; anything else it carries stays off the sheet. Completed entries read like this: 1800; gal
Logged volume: 4427.8; gal
